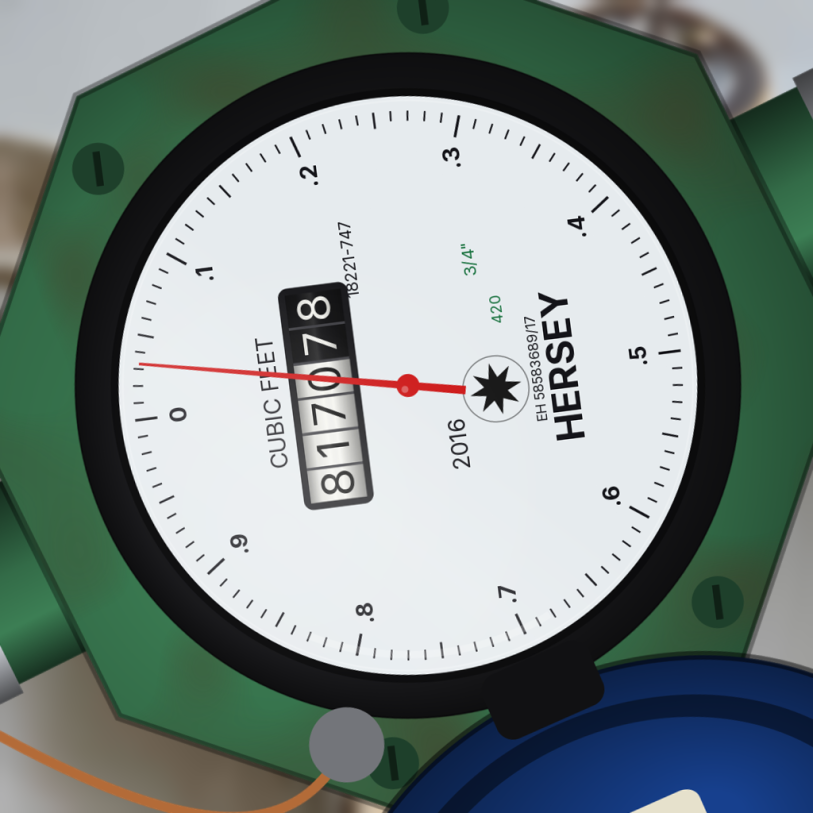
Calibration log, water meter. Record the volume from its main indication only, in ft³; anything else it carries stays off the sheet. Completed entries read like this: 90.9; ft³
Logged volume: 817078.03; ft³
